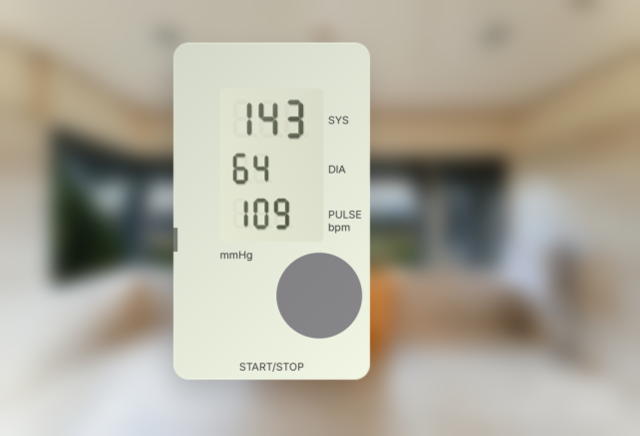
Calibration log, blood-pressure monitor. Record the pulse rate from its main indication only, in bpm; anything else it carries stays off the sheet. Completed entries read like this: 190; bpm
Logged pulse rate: 109; bpm
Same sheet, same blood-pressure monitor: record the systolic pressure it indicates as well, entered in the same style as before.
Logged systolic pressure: 143; mmHg
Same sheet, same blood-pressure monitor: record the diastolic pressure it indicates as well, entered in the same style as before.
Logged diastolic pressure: 64; mmHg
